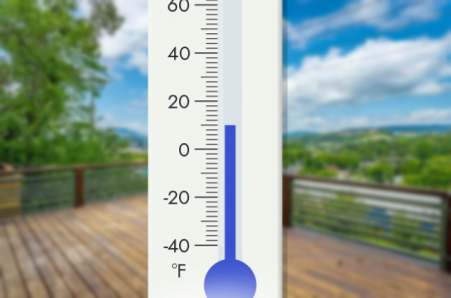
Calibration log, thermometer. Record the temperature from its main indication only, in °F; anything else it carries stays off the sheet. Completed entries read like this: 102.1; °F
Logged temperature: 10; °F
